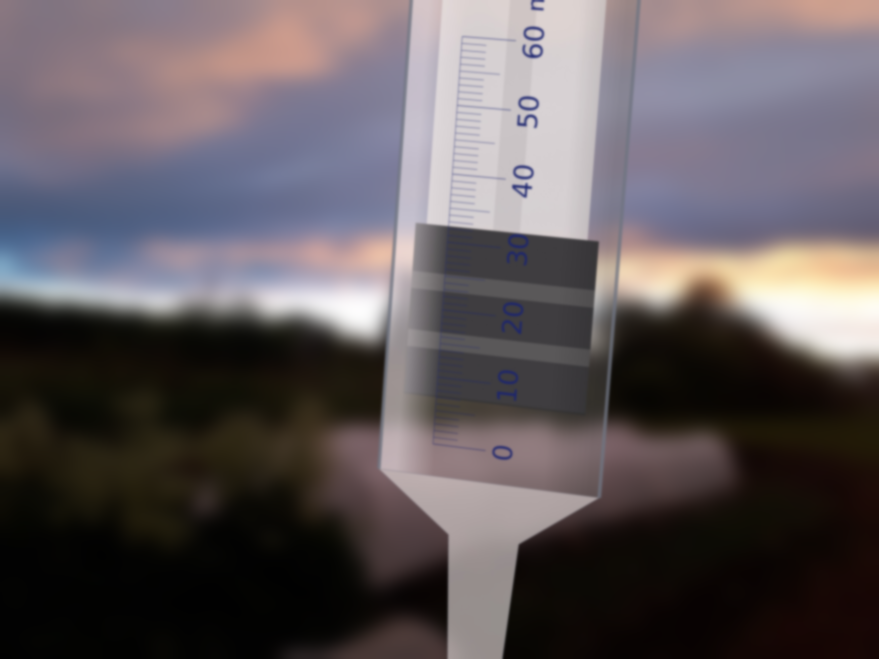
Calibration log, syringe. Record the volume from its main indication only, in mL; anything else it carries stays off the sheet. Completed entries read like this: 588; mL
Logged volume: 7; mL
